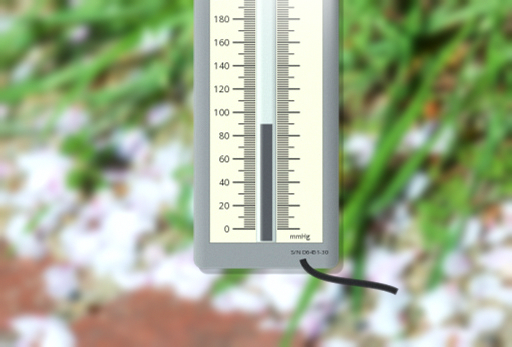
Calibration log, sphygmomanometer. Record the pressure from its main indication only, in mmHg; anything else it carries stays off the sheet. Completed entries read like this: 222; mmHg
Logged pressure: 90; mmHg
